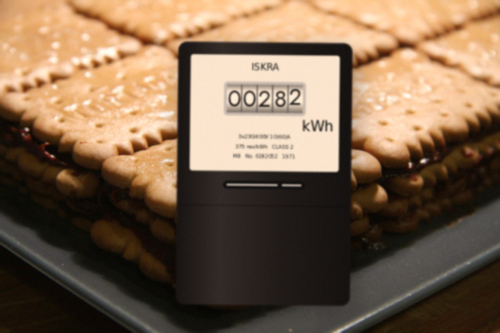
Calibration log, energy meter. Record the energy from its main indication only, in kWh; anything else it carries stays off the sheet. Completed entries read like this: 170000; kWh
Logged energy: 282; kWh
